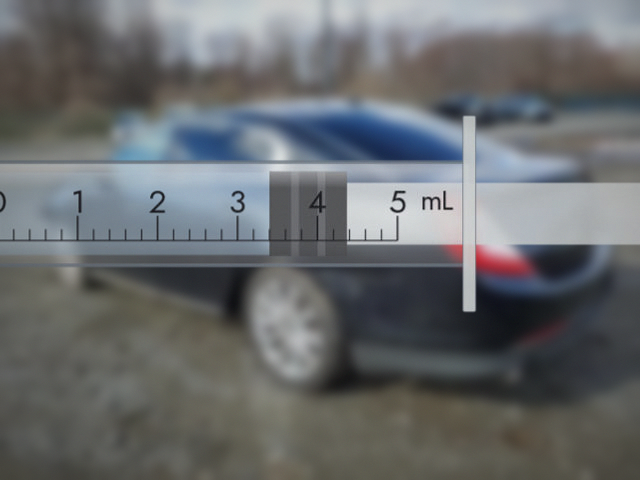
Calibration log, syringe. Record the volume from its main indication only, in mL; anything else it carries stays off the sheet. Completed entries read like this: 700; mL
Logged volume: 3.4; mL
